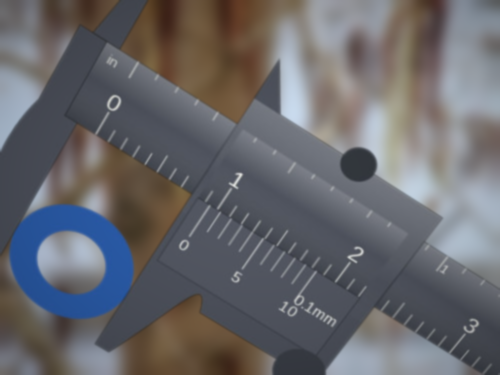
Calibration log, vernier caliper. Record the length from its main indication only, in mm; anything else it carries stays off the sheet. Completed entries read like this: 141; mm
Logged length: 9.4; mm
